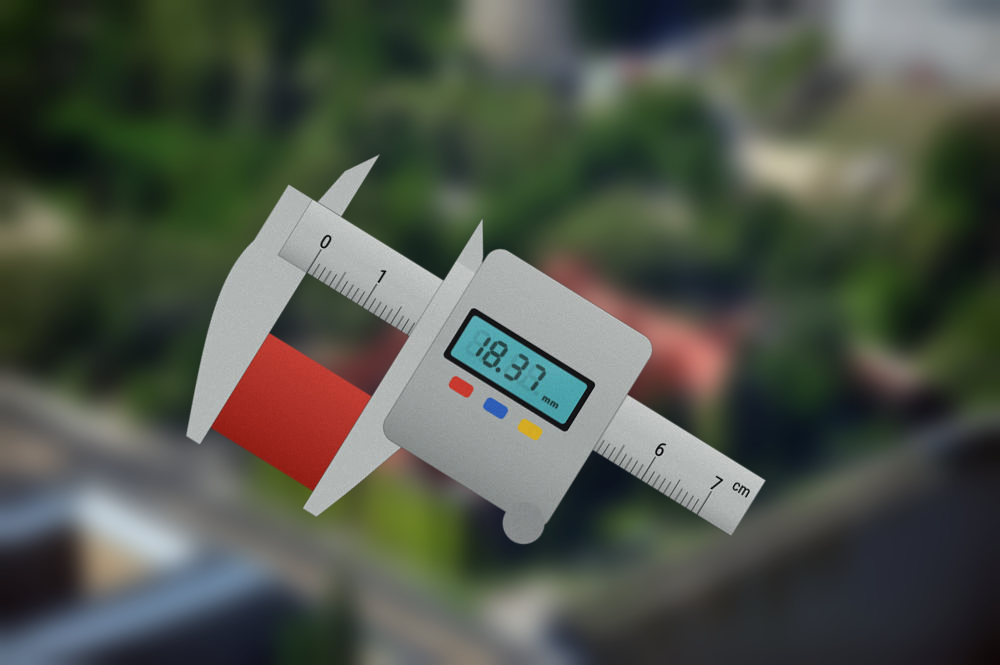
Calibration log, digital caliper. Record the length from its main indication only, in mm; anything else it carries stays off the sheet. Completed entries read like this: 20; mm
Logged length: 18.37; mm
